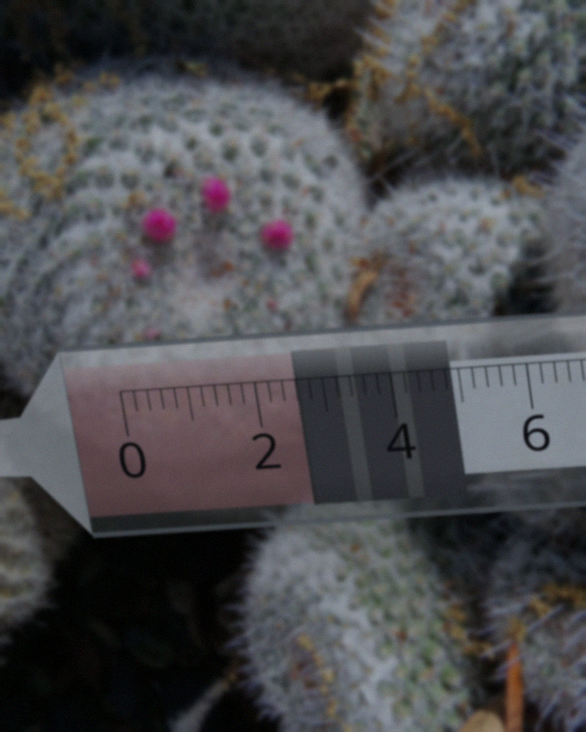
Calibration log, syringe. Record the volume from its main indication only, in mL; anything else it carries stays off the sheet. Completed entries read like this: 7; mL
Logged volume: 2.6; mL
